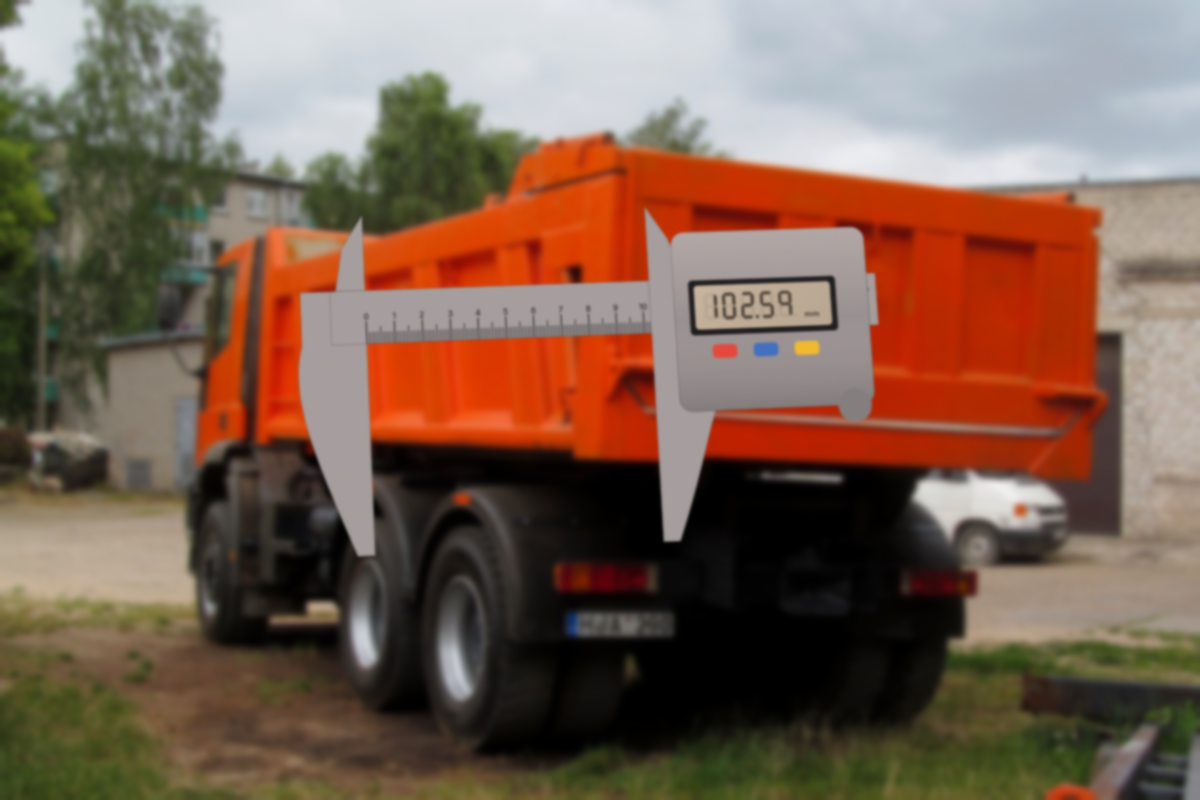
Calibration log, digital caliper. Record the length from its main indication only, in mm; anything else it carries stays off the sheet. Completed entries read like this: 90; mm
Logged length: 102.59; mm
